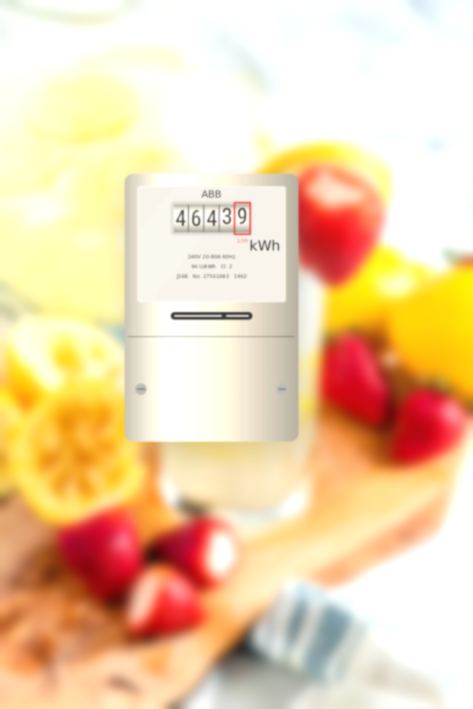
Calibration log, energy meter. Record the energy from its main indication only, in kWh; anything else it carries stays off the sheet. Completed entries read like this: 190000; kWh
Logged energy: 4643.9; kWh
